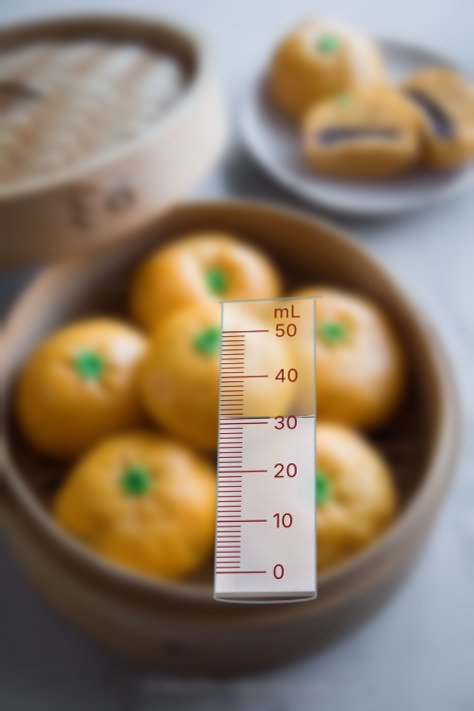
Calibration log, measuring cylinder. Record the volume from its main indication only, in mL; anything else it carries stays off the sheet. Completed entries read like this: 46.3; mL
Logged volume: 31; mL
